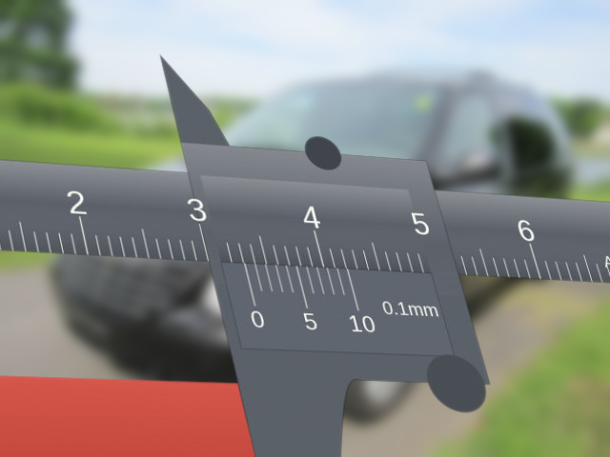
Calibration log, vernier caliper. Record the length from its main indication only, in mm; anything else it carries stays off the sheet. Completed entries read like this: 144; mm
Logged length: 33.1; mm
